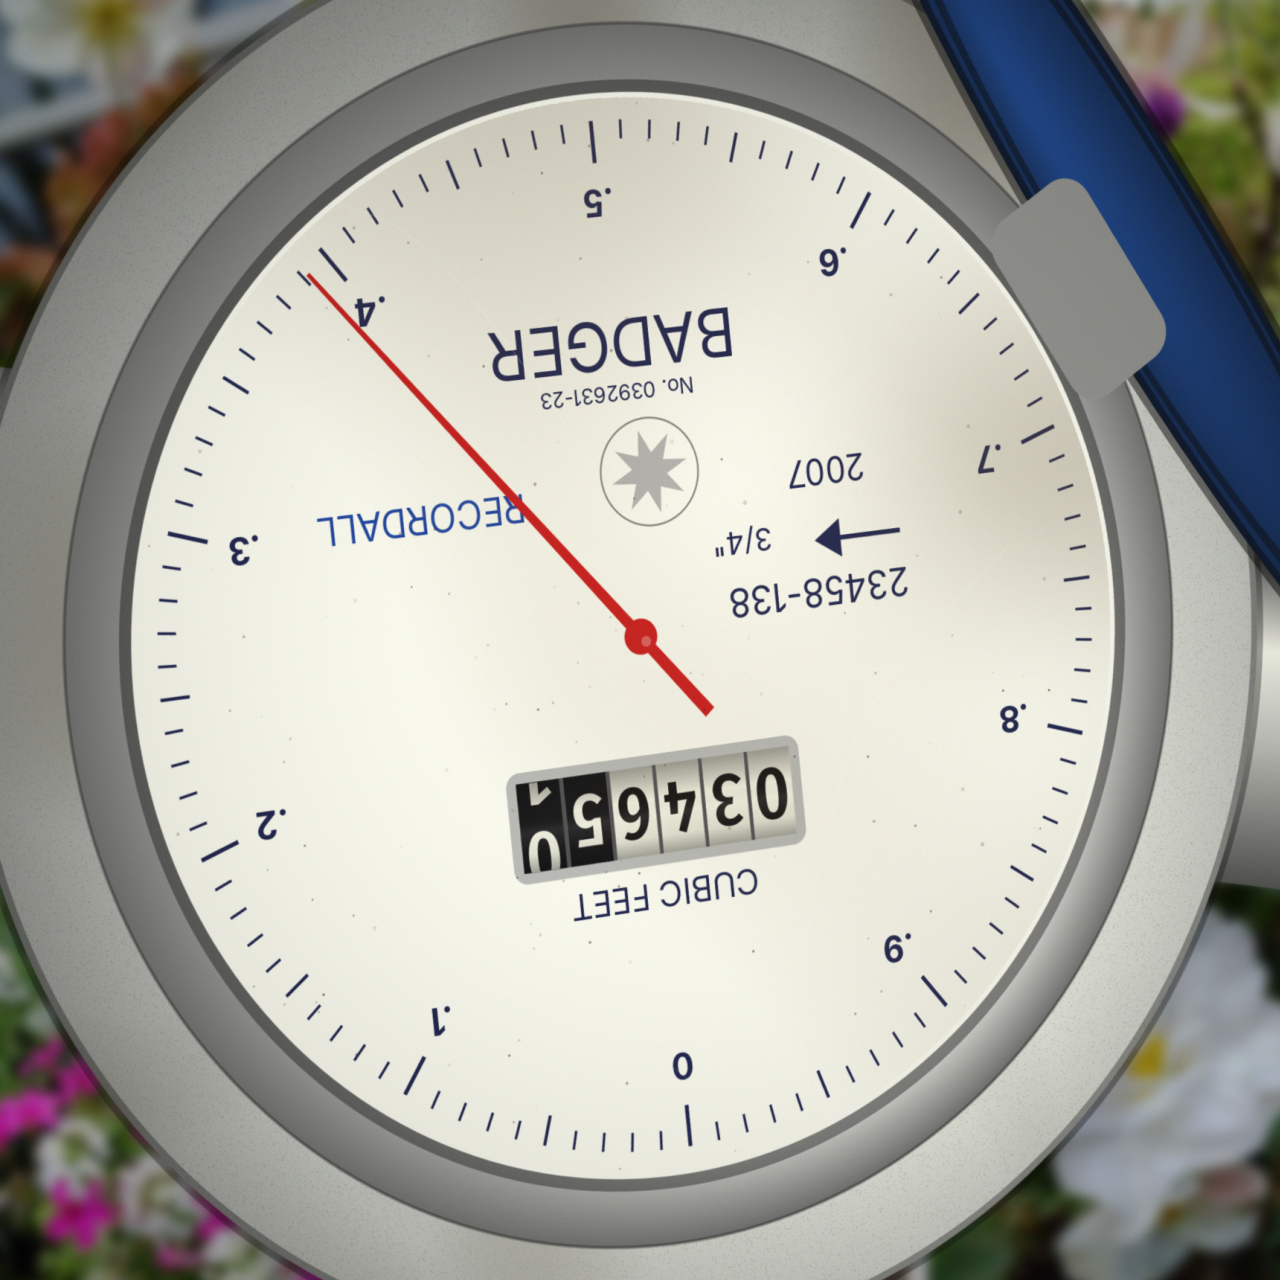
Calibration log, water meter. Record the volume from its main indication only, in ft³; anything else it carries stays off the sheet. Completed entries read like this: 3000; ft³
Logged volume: 34650.39; ft³
